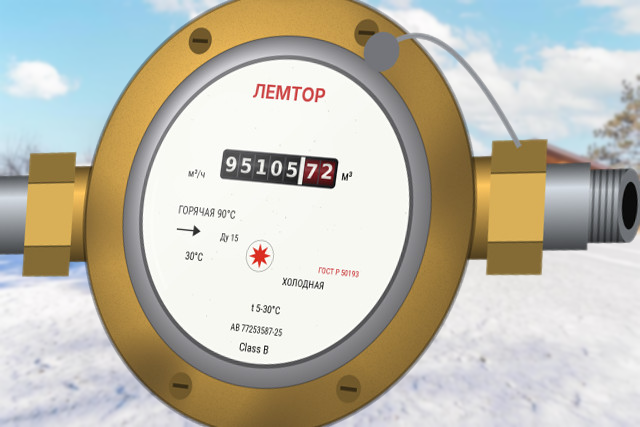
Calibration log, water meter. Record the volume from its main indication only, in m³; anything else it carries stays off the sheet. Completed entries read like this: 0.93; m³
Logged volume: 95105.72; m³
